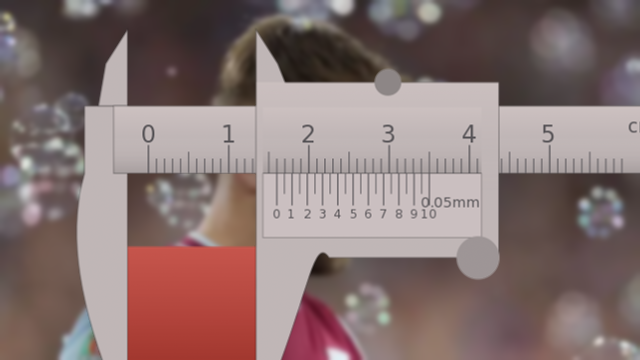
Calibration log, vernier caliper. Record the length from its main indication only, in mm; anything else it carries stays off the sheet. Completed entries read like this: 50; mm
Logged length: 16.0; mm
